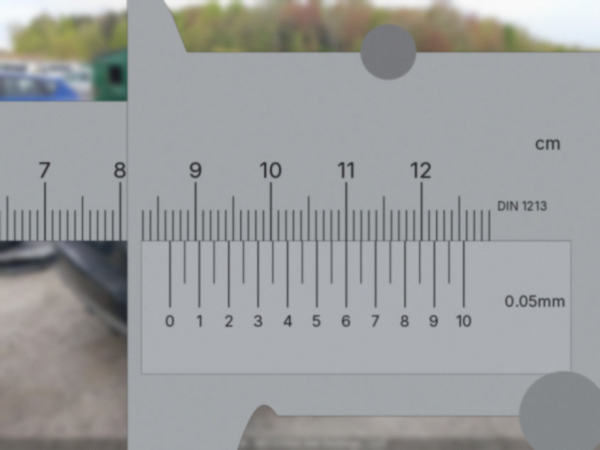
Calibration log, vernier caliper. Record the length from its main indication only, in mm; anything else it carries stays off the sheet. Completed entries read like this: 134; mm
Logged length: 86.6; mm
